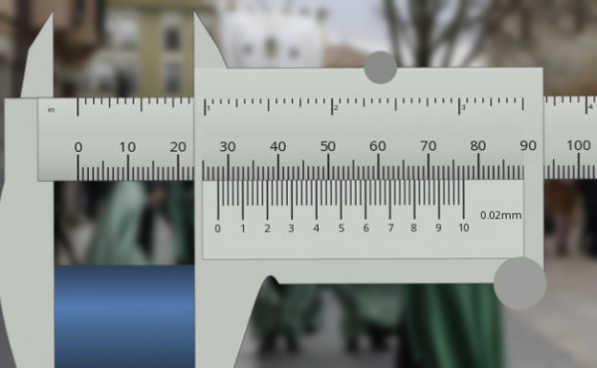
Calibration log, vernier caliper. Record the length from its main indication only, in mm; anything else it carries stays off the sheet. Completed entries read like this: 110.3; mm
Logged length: 28.0; mm
